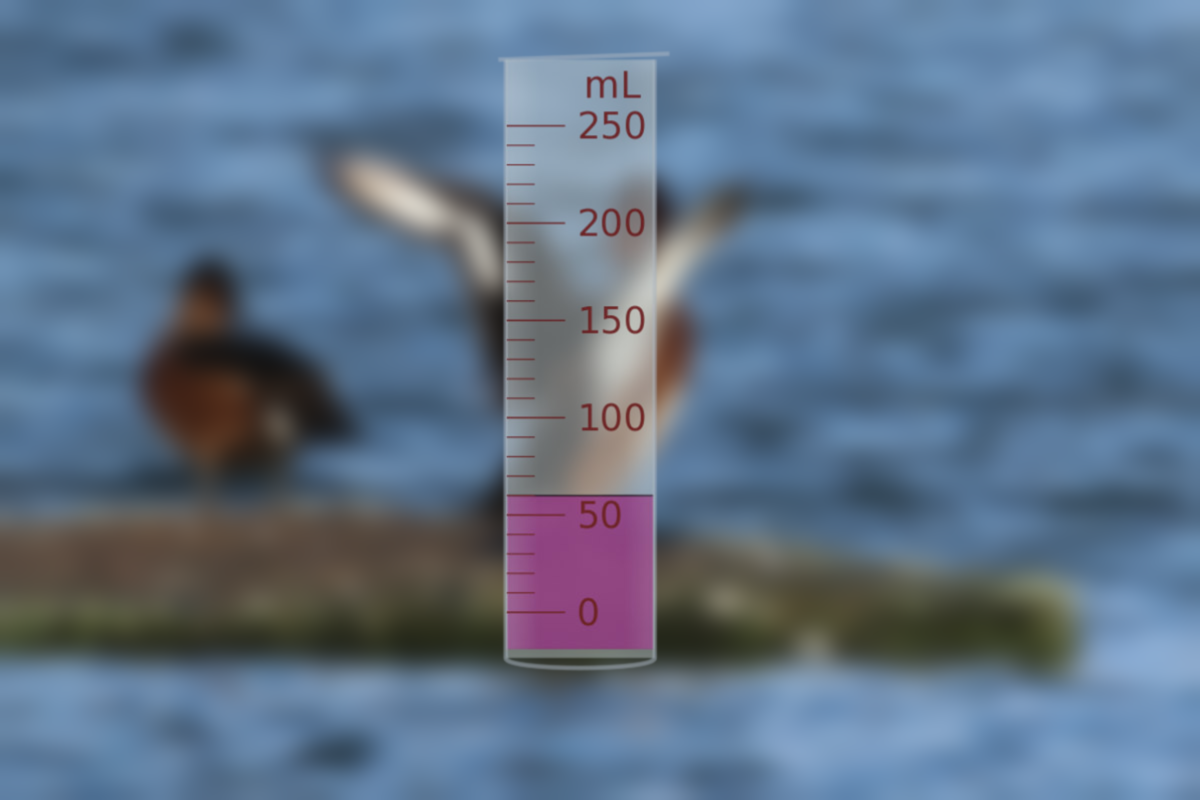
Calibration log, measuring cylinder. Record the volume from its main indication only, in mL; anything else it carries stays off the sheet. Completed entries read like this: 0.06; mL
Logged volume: 60; mL
